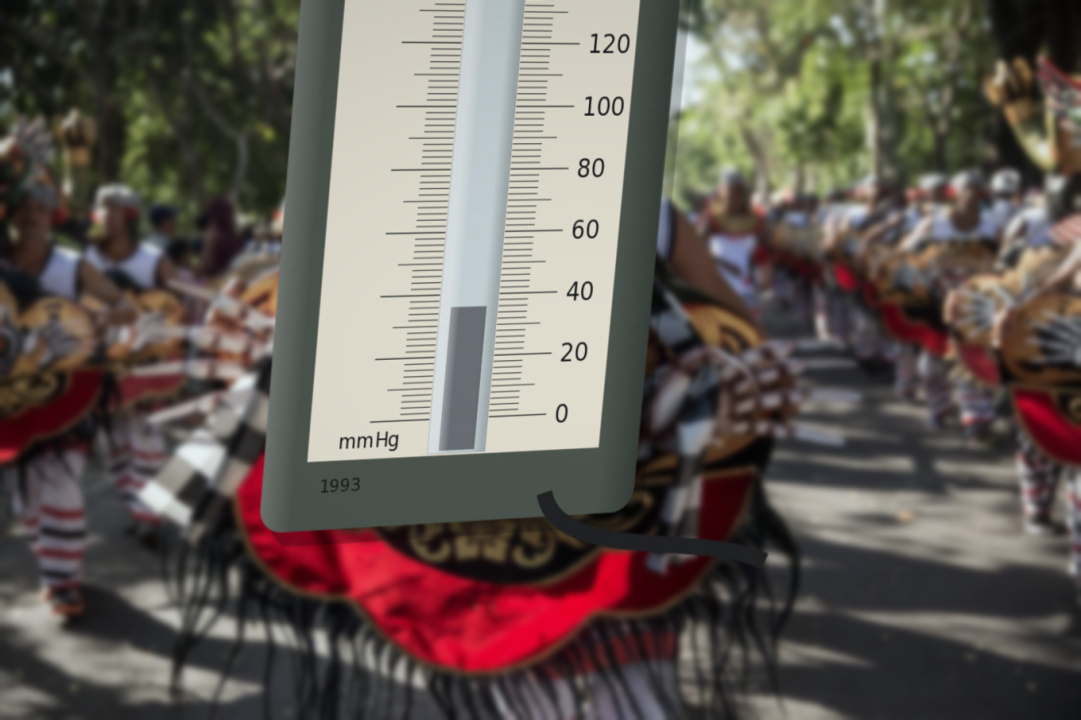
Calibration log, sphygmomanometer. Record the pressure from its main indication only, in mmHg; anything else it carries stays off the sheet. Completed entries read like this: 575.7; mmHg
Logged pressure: 36; mmHg
